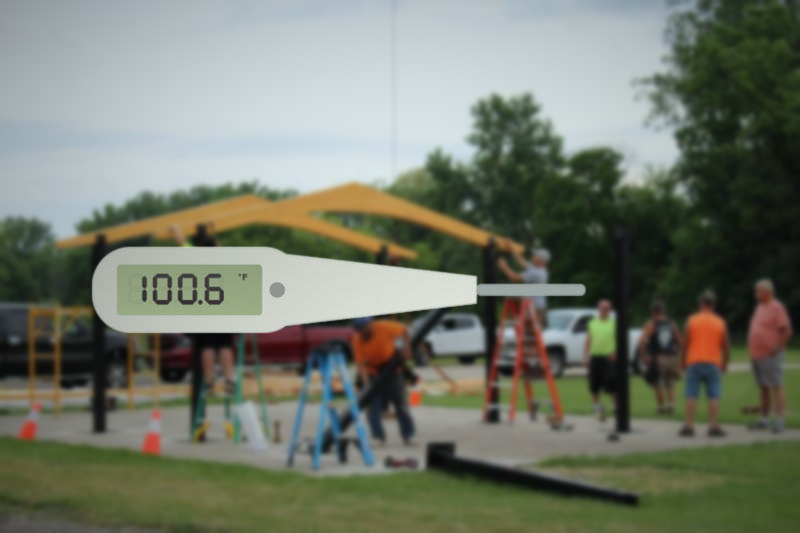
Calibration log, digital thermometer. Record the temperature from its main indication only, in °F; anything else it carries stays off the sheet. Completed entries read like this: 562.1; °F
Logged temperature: 100.6; °F
